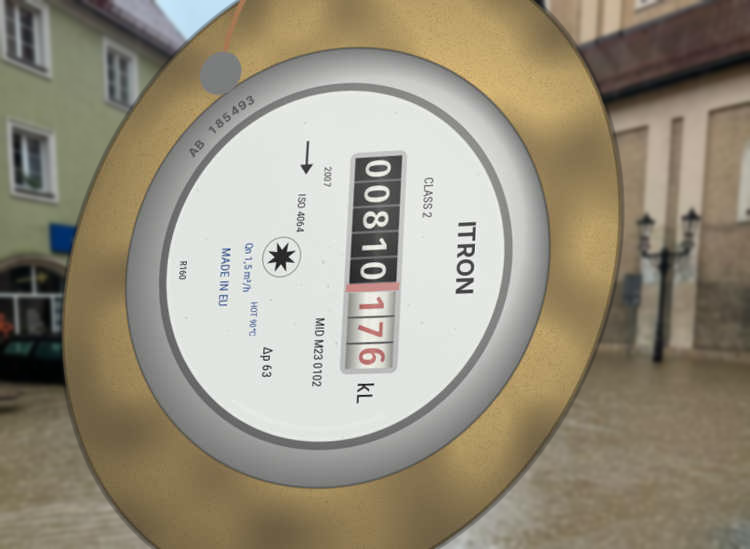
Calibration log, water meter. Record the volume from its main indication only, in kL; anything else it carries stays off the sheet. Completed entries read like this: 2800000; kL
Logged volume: 810.176; kL
